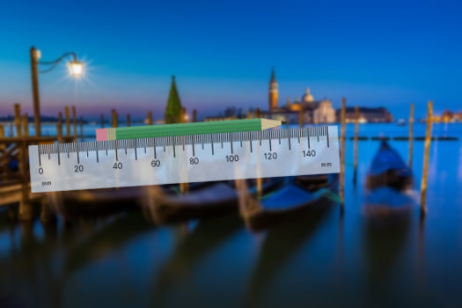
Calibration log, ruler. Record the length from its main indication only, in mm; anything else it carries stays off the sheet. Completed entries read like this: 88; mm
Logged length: 100; mm
